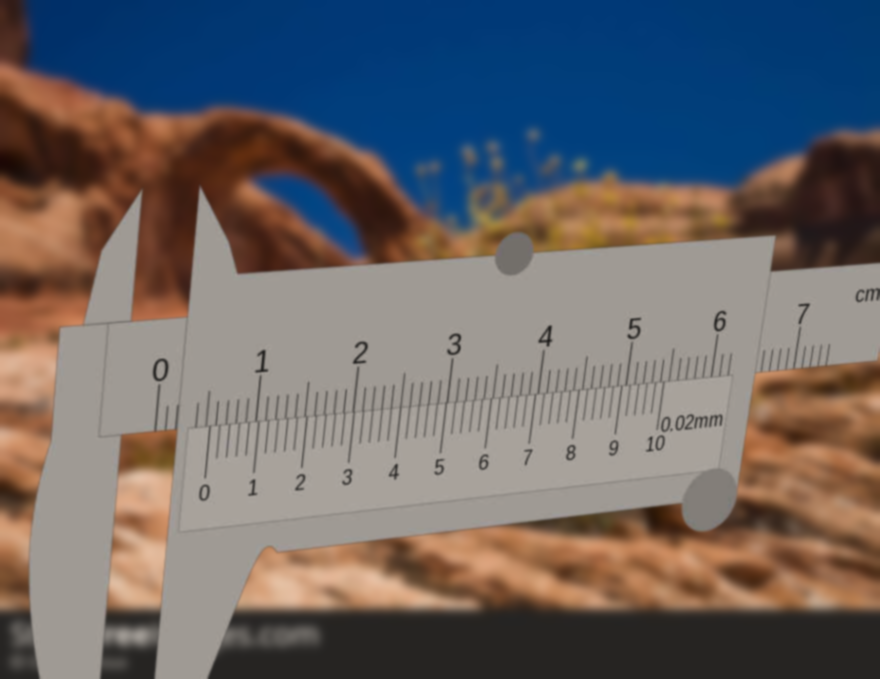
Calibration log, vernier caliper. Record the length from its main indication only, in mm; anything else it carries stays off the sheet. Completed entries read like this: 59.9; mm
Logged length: 5.4; mm
